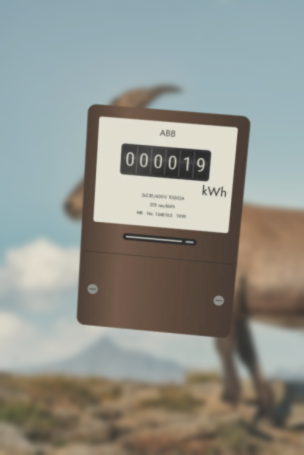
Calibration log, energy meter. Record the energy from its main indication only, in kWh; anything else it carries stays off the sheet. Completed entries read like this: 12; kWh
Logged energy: 19; kWh
